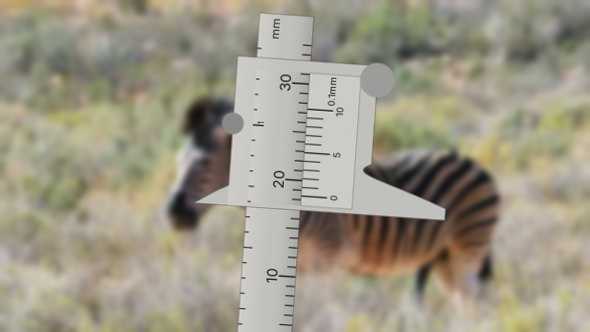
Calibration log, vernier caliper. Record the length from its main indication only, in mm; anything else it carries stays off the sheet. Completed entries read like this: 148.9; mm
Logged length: 18.4; mm
